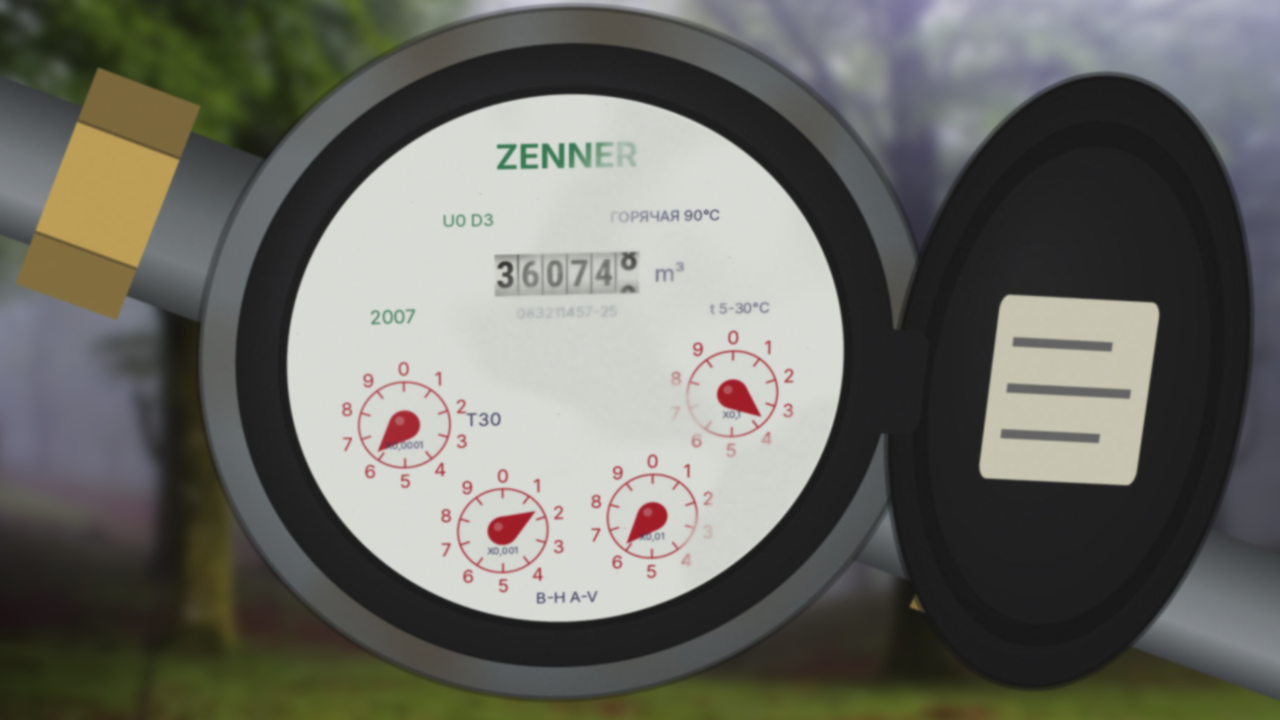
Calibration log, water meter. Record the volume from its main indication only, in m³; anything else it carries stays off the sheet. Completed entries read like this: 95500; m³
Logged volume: 360748.3616; m³
